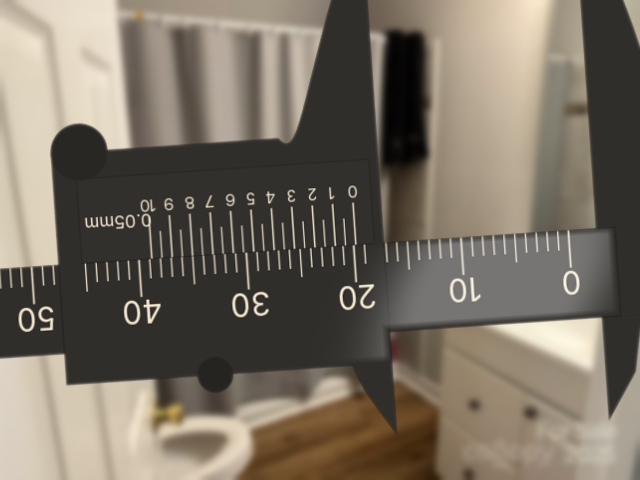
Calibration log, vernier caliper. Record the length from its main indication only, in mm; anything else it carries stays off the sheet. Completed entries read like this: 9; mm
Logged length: 19.8; mm
